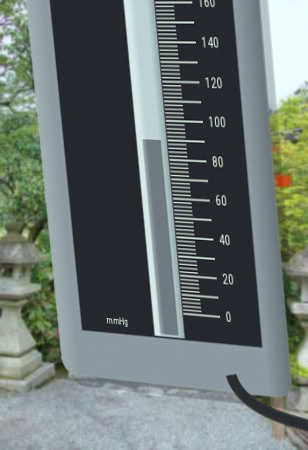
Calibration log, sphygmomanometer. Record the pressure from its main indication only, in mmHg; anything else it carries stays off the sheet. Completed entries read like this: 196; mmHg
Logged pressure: 90; mmHg
